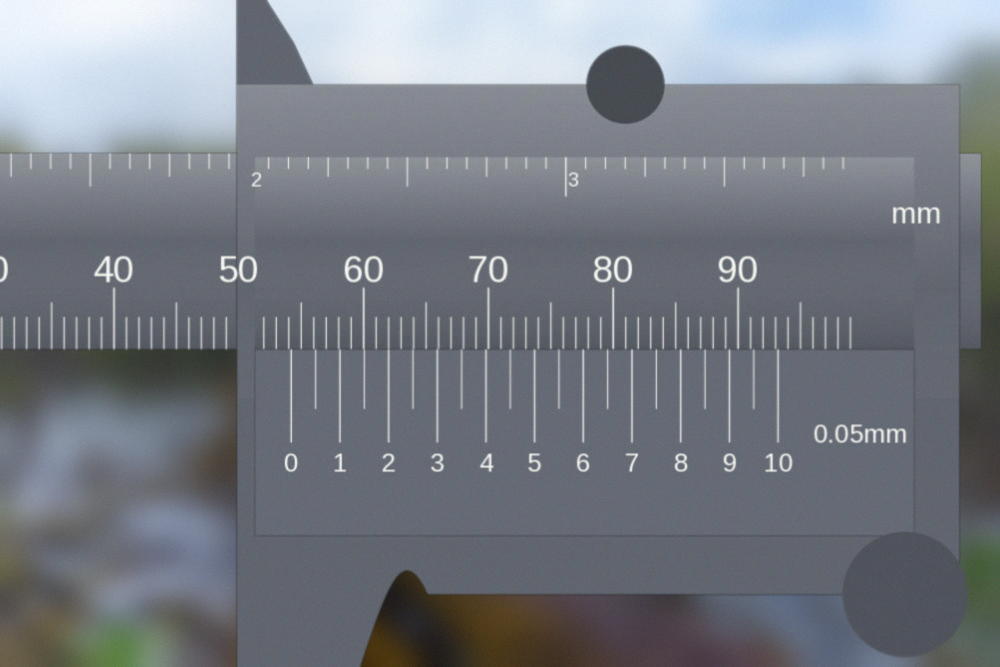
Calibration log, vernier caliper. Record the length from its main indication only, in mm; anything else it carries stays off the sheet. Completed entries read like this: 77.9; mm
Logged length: 54.2; mm
